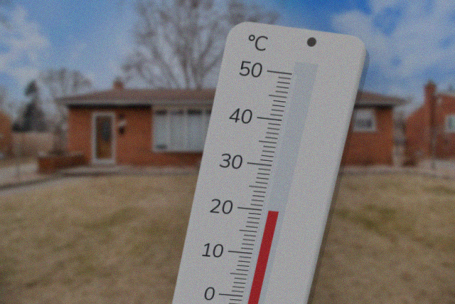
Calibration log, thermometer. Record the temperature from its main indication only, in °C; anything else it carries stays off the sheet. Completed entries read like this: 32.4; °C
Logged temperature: 20; °C
